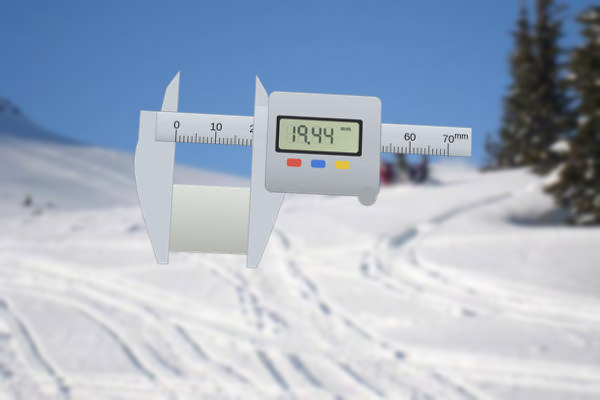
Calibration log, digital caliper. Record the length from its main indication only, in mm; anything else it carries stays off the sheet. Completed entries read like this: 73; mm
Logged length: 19.44; mm
